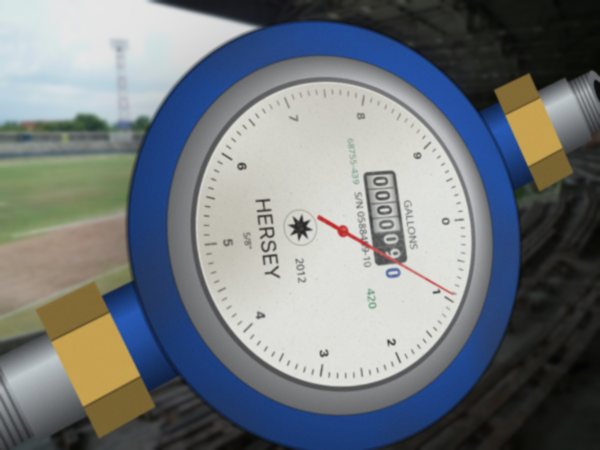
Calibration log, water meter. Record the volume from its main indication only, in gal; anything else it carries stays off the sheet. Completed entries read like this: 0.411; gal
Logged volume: 90.9; gal
